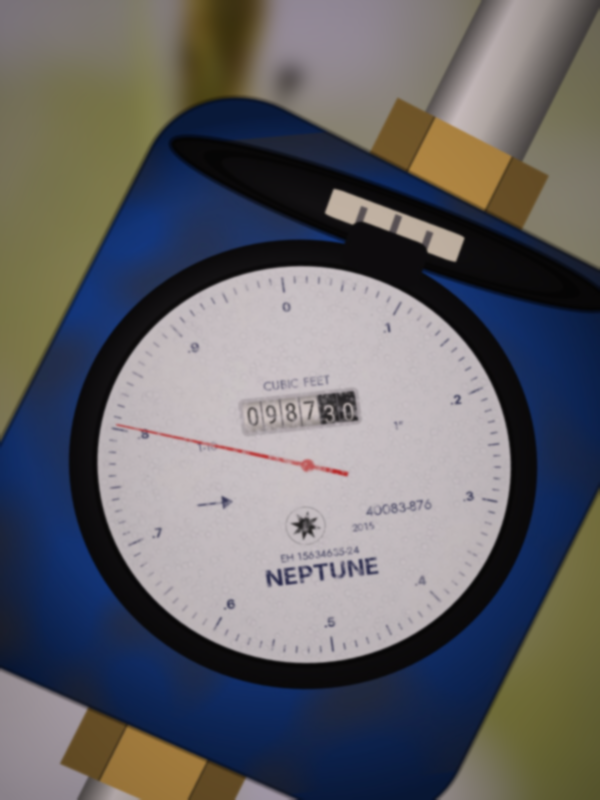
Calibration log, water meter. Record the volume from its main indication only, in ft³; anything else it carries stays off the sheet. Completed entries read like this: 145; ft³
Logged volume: 98729.80; ft³
